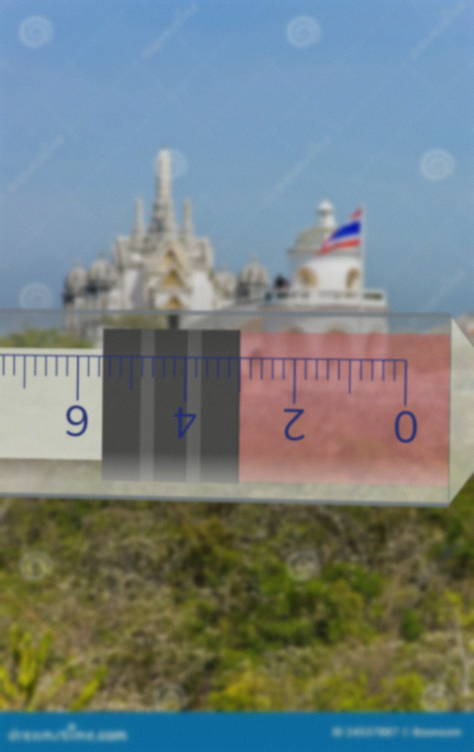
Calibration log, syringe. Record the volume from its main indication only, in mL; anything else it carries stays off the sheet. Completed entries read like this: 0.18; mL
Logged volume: 3; mL
